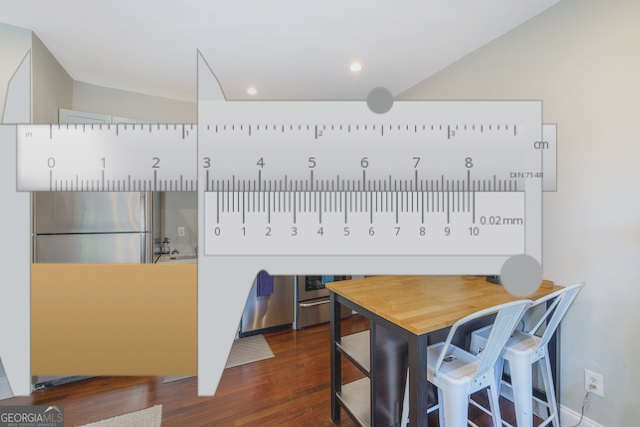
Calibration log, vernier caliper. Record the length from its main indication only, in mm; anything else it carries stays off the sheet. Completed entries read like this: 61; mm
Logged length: 32.0; mm
